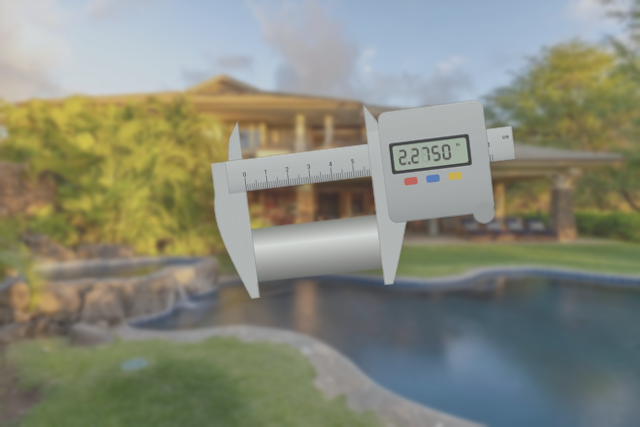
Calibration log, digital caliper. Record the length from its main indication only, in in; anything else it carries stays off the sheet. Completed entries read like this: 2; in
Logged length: 2.2750; in
